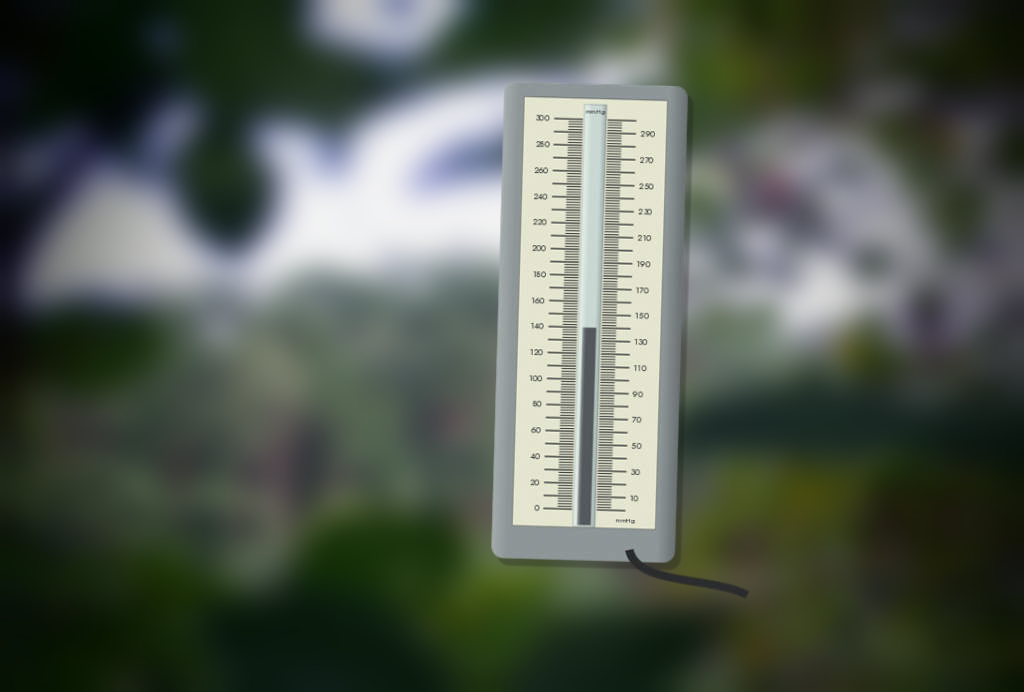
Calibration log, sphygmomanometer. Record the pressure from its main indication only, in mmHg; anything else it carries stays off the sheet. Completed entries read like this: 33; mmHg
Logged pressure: 140; mmHg
